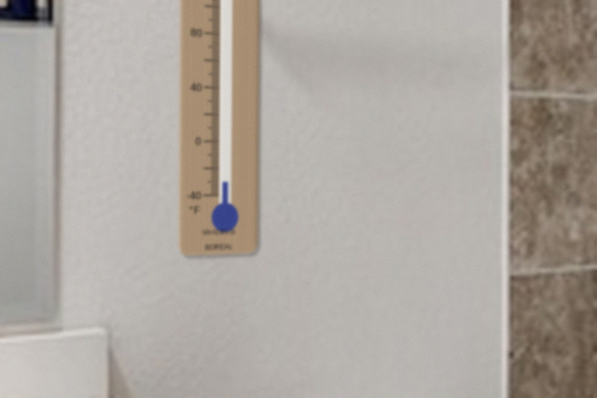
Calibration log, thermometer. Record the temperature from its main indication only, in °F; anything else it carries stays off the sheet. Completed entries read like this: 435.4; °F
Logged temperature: -30; °F
